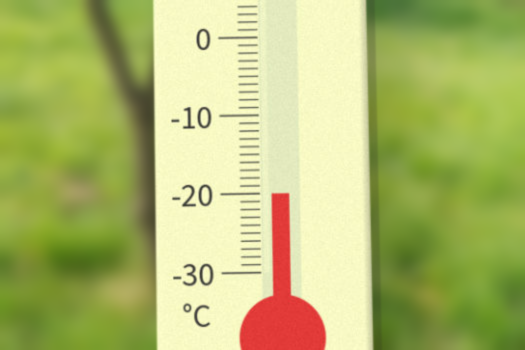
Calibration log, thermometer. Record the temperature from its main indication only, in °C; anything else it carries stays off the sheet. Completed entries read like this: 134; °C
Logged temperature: -20; °C
